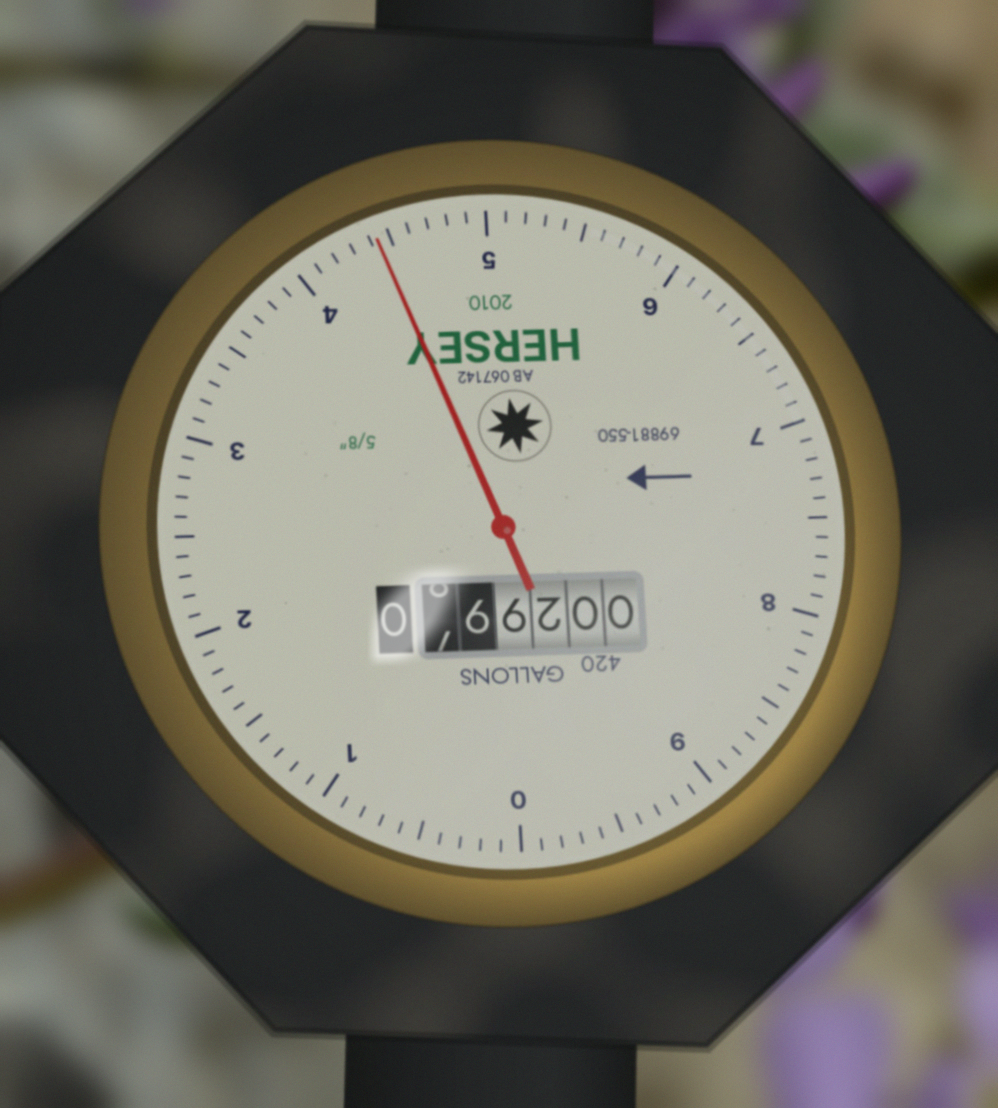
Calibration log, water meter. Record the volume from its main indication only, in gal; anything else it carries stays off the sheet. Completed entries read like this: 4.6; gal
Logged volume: 29974.4; gal
